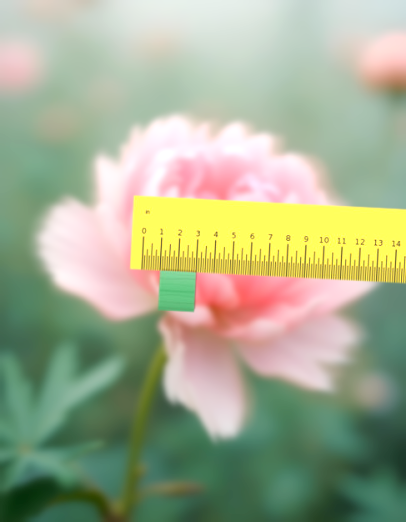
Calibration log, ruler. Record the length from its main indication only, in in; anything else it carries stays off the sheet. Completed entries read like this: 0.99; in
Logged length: 2; in
